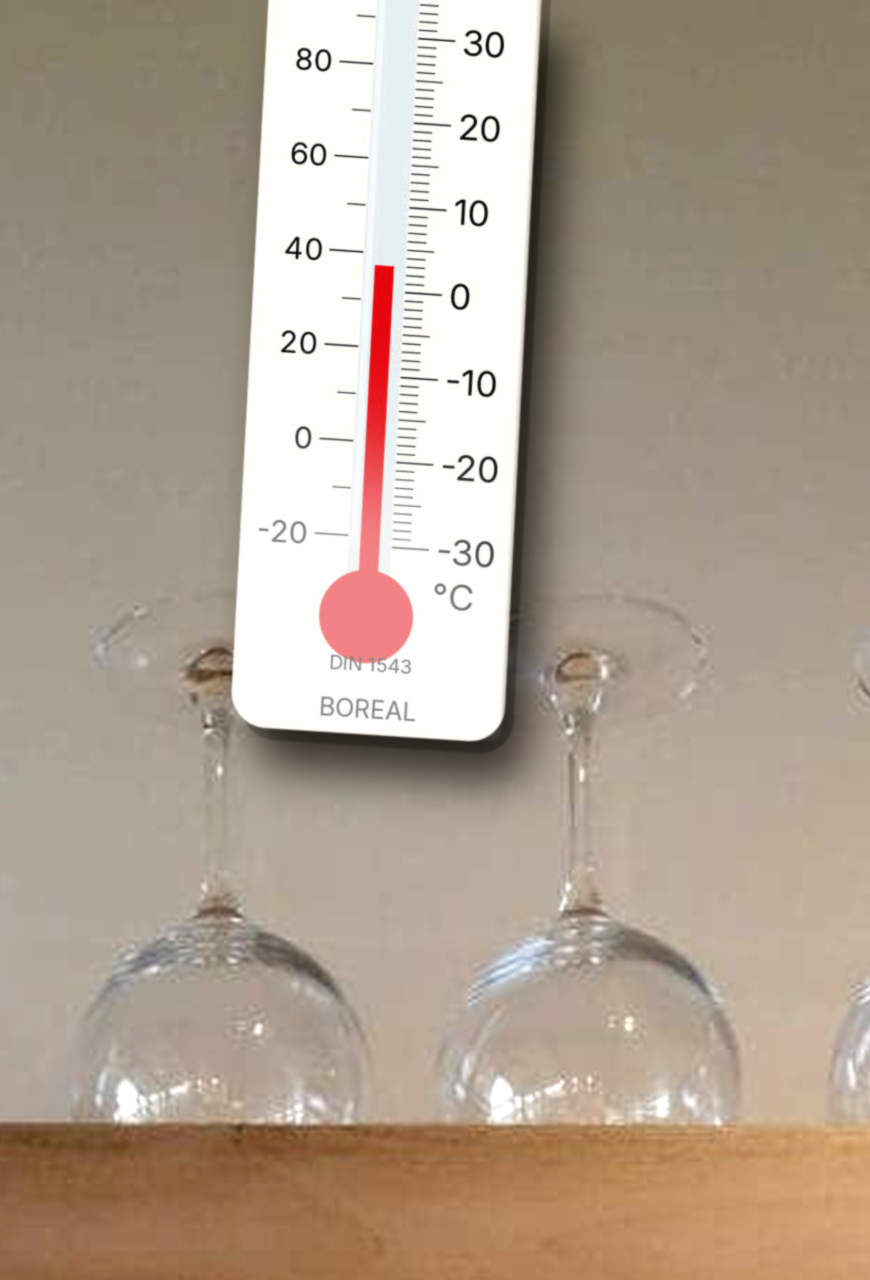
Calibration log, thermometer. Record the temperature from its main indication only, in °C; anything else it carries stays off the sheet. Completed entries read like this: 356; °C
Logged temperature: 3; °C
